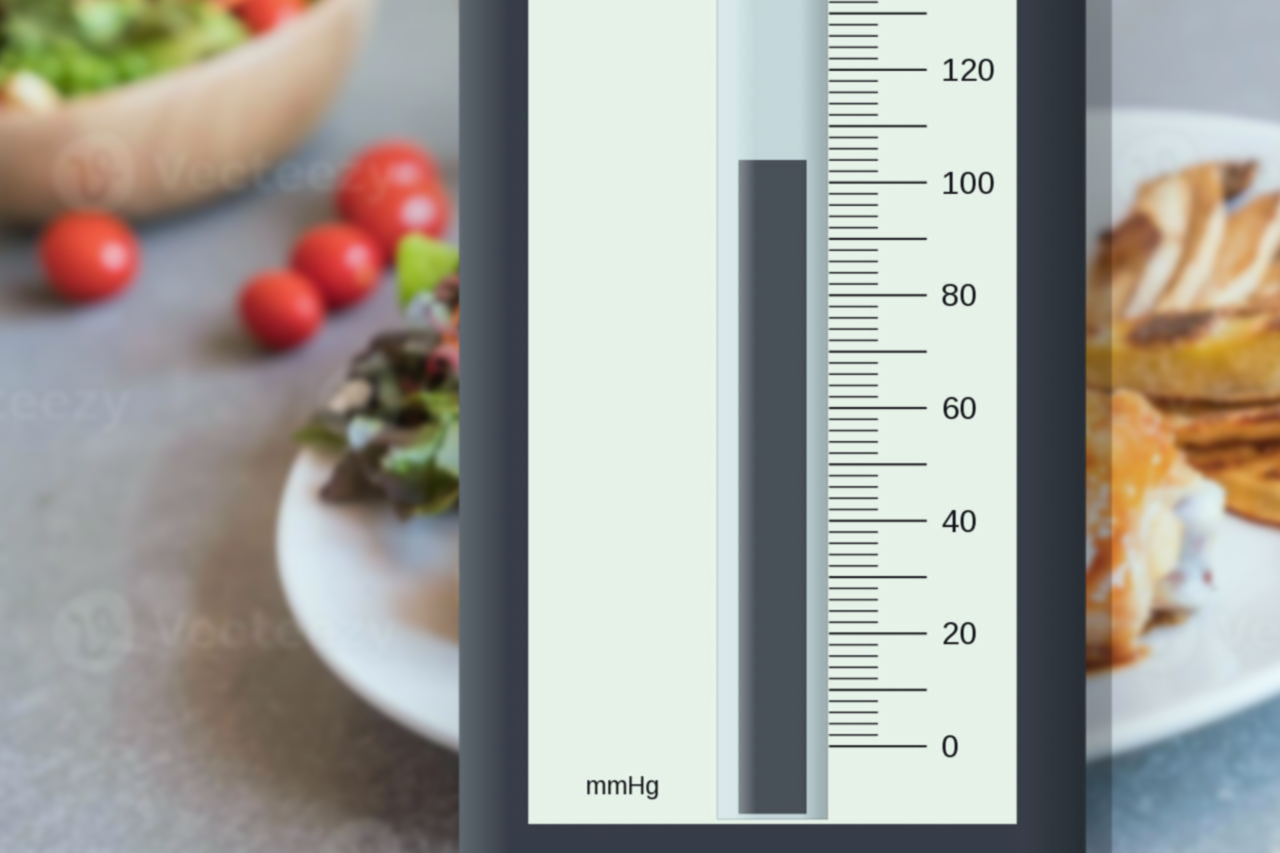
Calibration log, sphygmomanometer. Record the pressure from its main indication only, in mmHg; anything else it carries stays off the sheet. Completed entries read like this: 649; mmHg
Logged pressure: 104; mmHg
